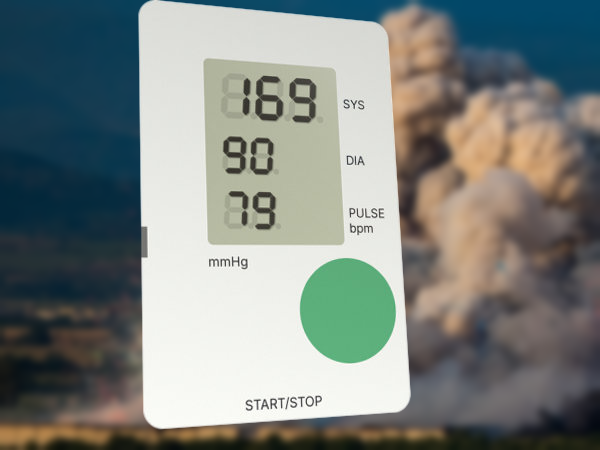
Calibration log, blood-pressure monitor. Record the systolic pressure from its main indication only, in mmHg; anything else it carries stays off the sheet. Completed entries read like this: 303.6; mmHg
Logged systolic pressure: 169; mmHg
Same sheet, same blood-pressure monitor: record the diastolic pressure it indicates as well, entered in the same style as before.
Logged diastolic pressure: 90; mmHg
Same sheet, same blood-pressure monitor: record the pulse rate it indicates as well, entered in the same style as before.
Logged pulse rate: 79; bpm
